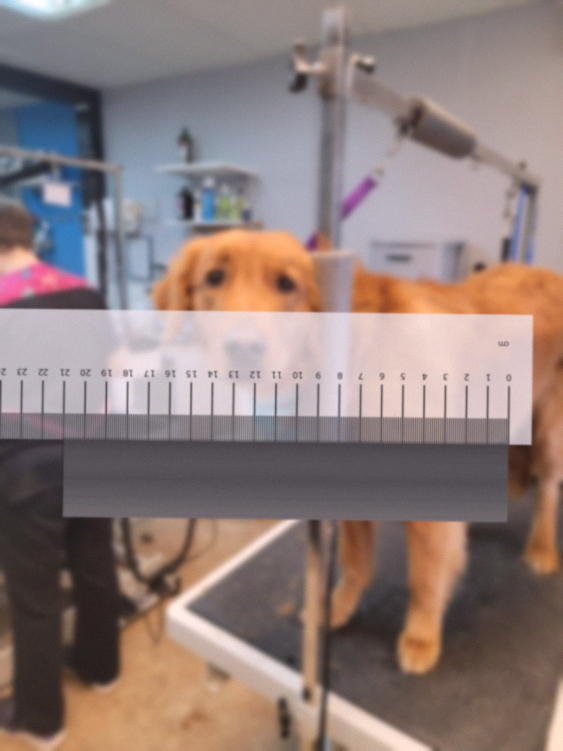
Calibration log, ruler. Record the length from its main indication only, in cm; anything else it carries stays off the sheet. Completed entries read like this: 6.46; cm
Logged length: 21; cm
